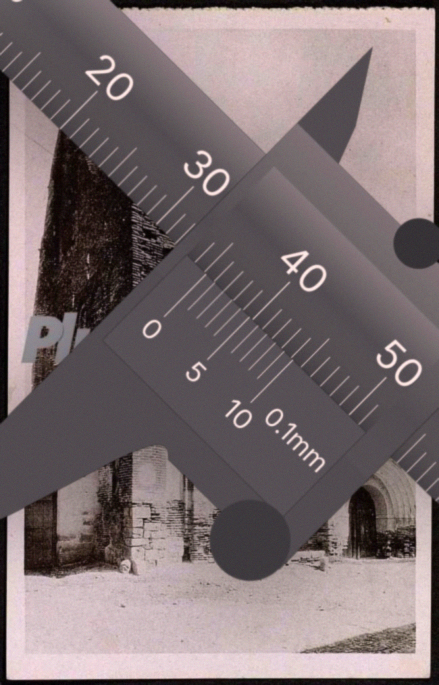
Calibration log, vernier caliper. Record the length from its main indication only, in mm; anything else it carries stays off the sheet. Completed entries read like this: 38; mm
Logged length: 35.2; mm
